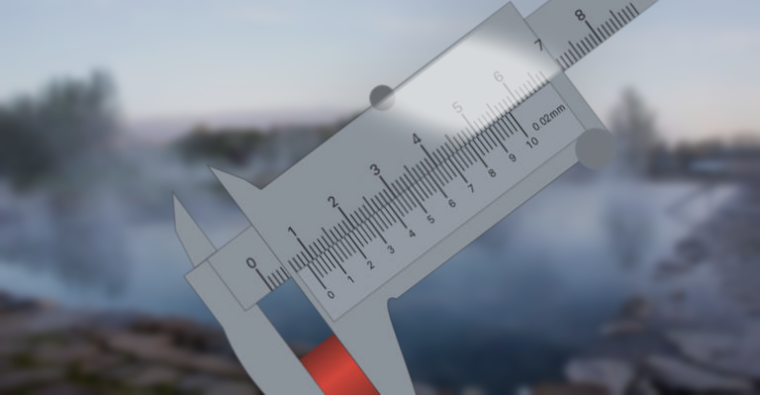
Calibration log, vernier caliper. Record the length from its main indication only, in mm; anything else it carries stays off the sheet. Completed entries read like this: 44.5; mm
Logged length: 8.5; mm
